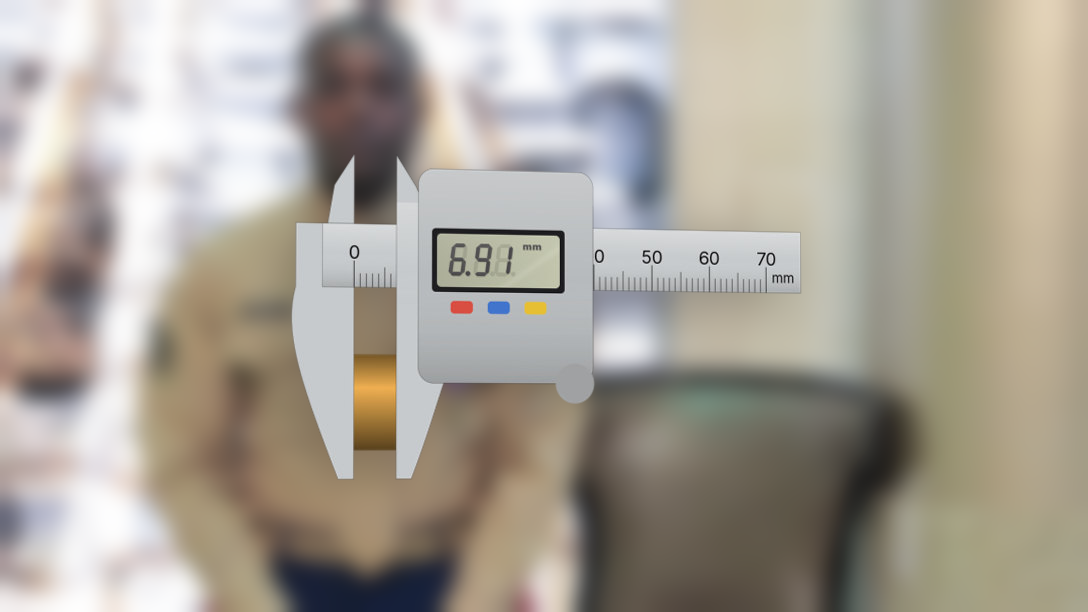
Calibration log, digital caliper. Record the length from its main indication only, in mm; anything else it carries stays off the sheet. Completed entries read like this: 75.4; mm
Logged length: 6.91; mm
